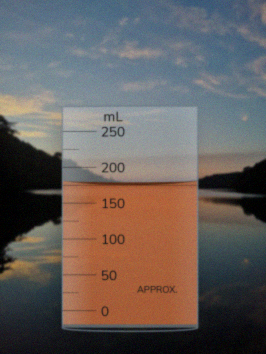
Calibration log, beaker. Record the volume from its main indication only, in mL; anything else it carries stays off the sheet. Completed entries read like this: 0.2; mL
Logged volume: 175; mL
